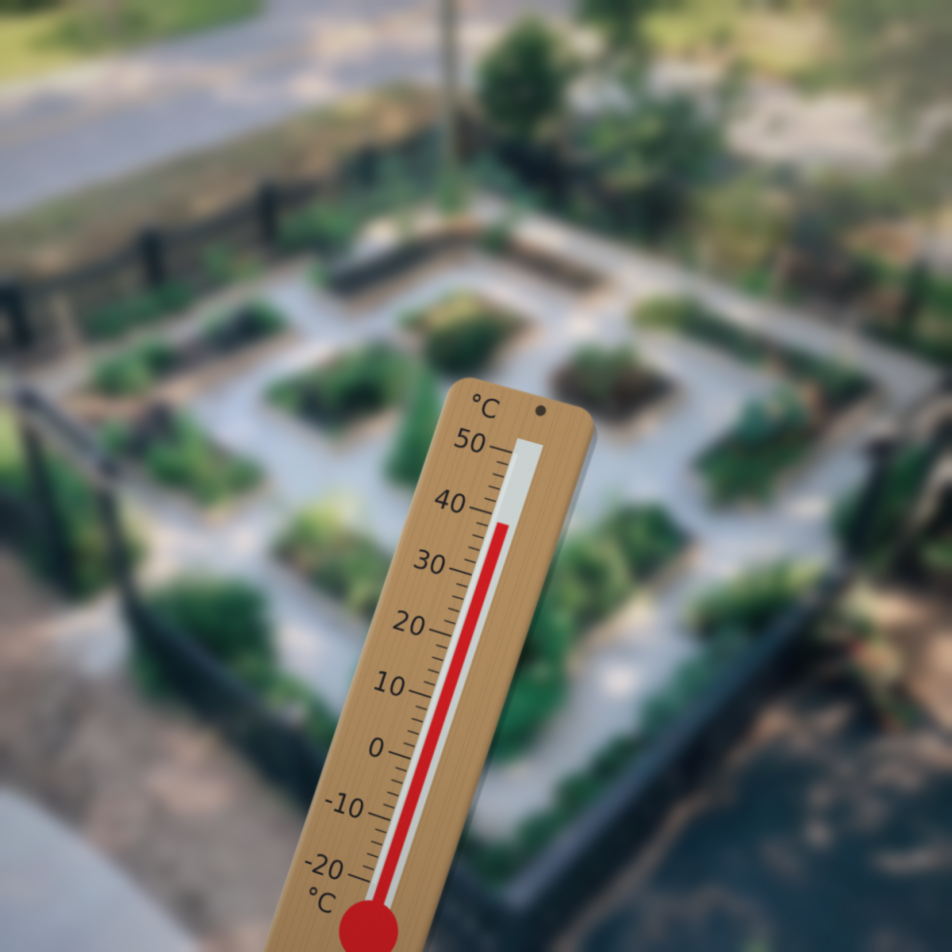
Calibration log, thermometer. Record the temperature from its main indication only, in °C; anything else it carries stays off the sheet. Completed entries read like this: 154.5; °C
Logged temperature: 39; °C
